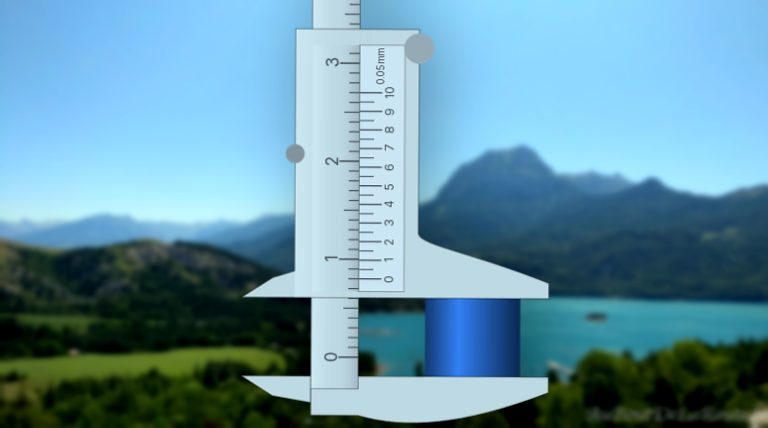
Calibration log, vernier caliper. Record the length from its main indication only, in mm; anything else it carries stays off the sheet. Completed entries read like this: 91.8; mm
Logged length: 8.0; mm
